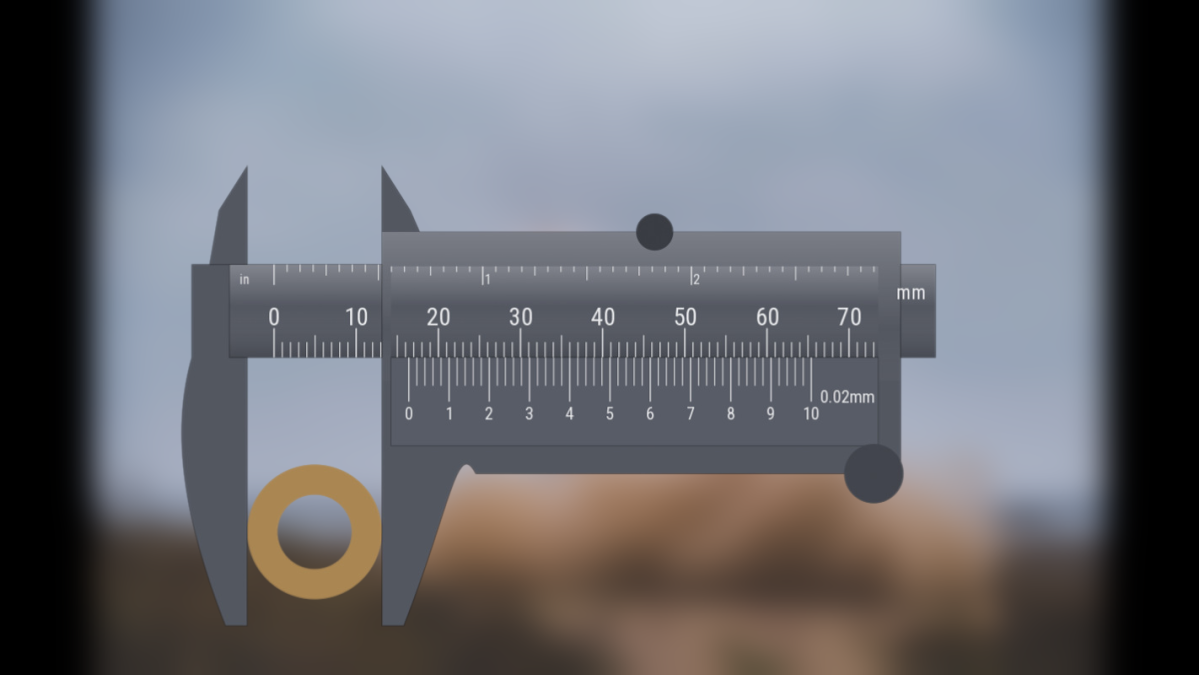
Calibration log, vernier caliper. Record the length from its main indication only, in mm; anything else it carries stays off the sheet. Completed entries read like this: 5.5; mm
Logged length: 16.4; mm
